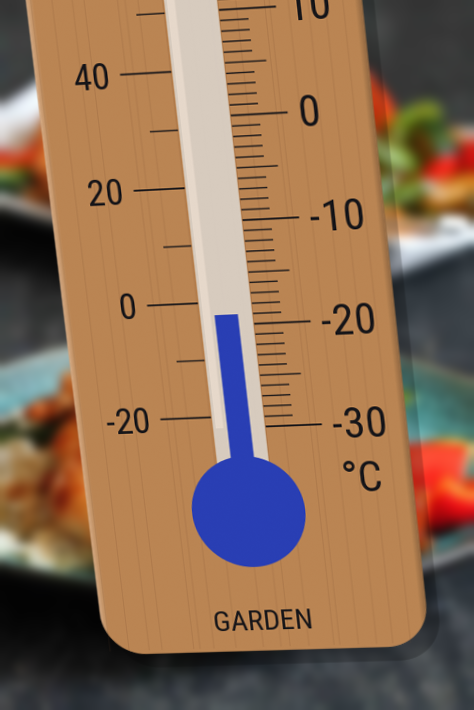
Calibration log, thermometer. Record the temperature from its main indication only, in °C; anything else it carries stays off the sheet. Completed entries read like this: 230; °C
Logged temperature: -19; °C
